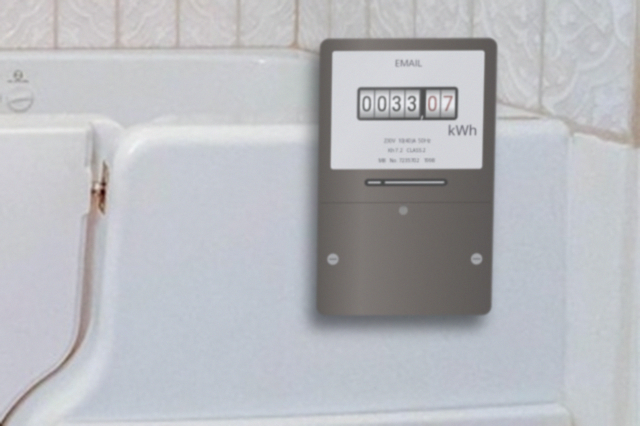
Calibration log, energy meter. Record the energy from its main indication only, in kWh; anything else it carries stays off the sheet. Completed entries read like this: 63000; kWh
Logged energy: 33.07; kWh
